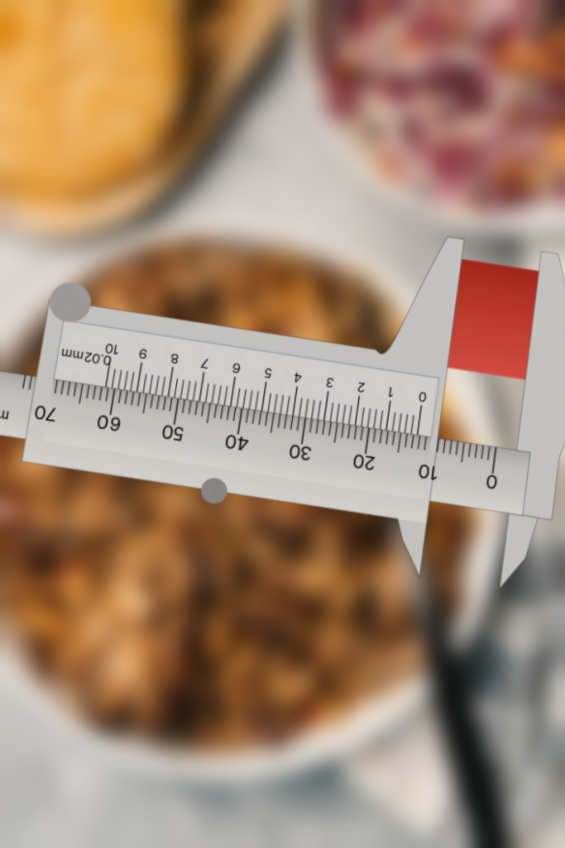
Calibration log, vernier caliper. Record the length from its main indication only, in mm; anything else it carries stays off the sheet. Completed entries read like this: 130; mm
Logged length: 12.4; mm
